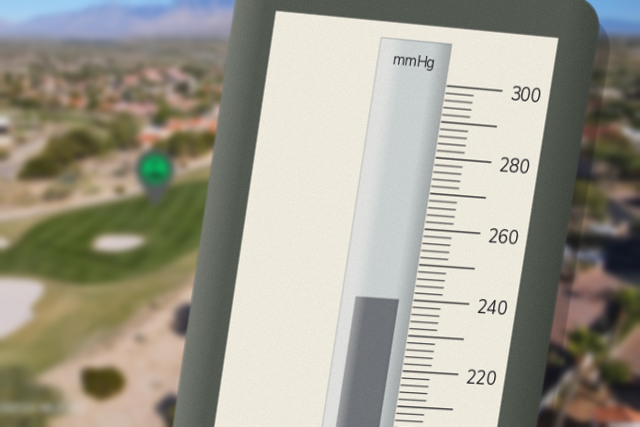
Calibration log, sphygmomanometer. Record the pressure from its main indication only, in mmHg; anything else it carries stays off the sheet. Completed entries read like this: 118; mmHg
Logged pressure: 240; mmHg
